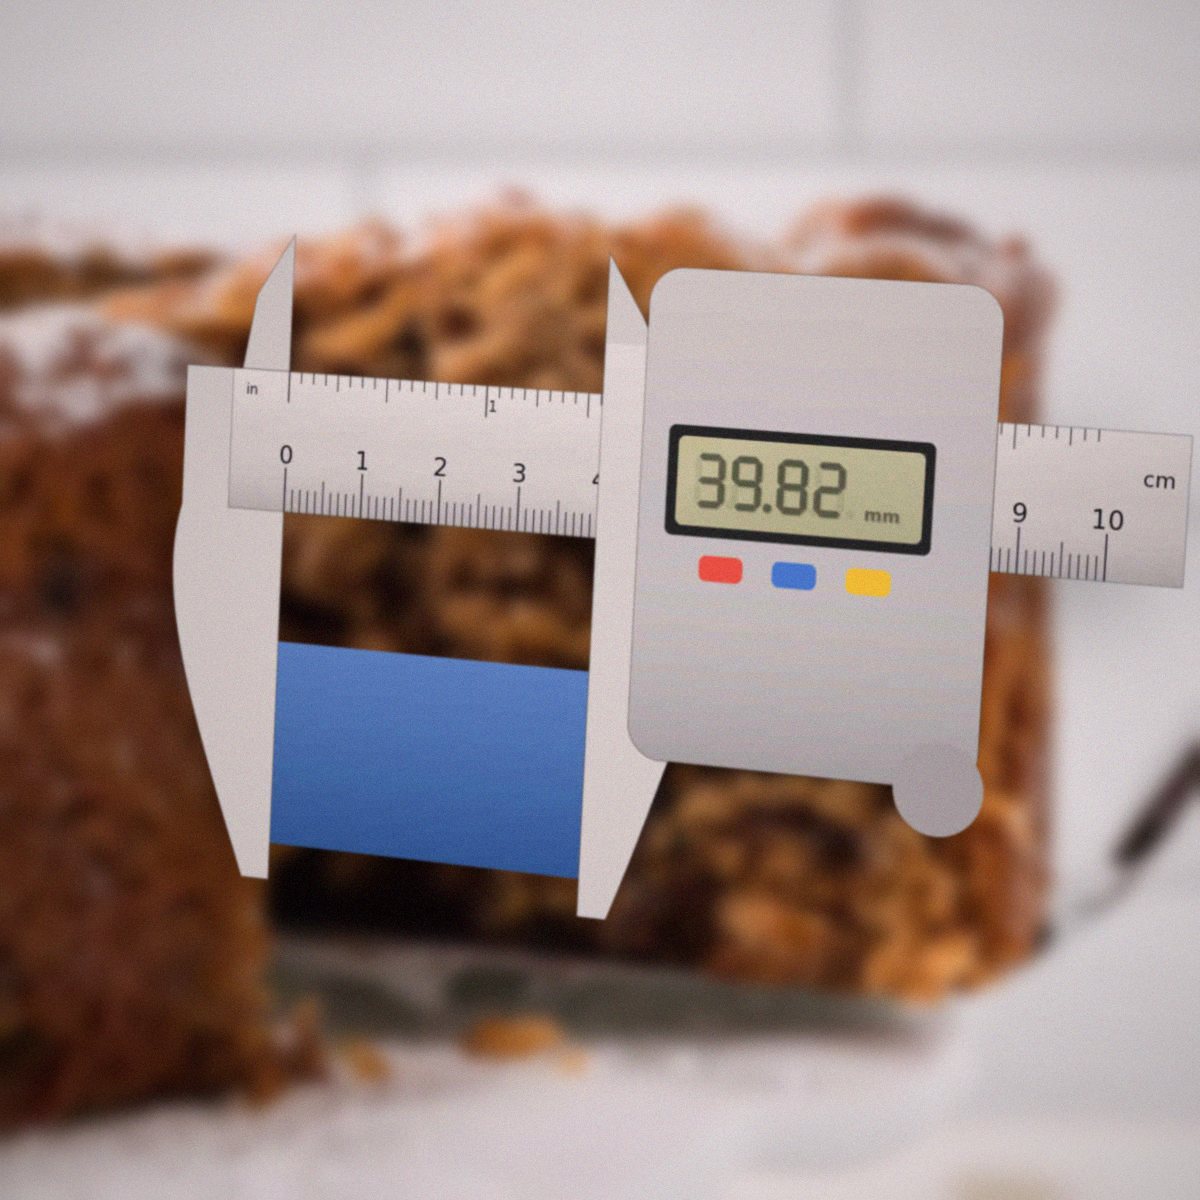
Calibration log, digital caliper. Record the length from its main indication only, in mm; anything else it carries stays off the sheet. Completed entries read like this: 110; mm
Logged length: 39.82; mm
